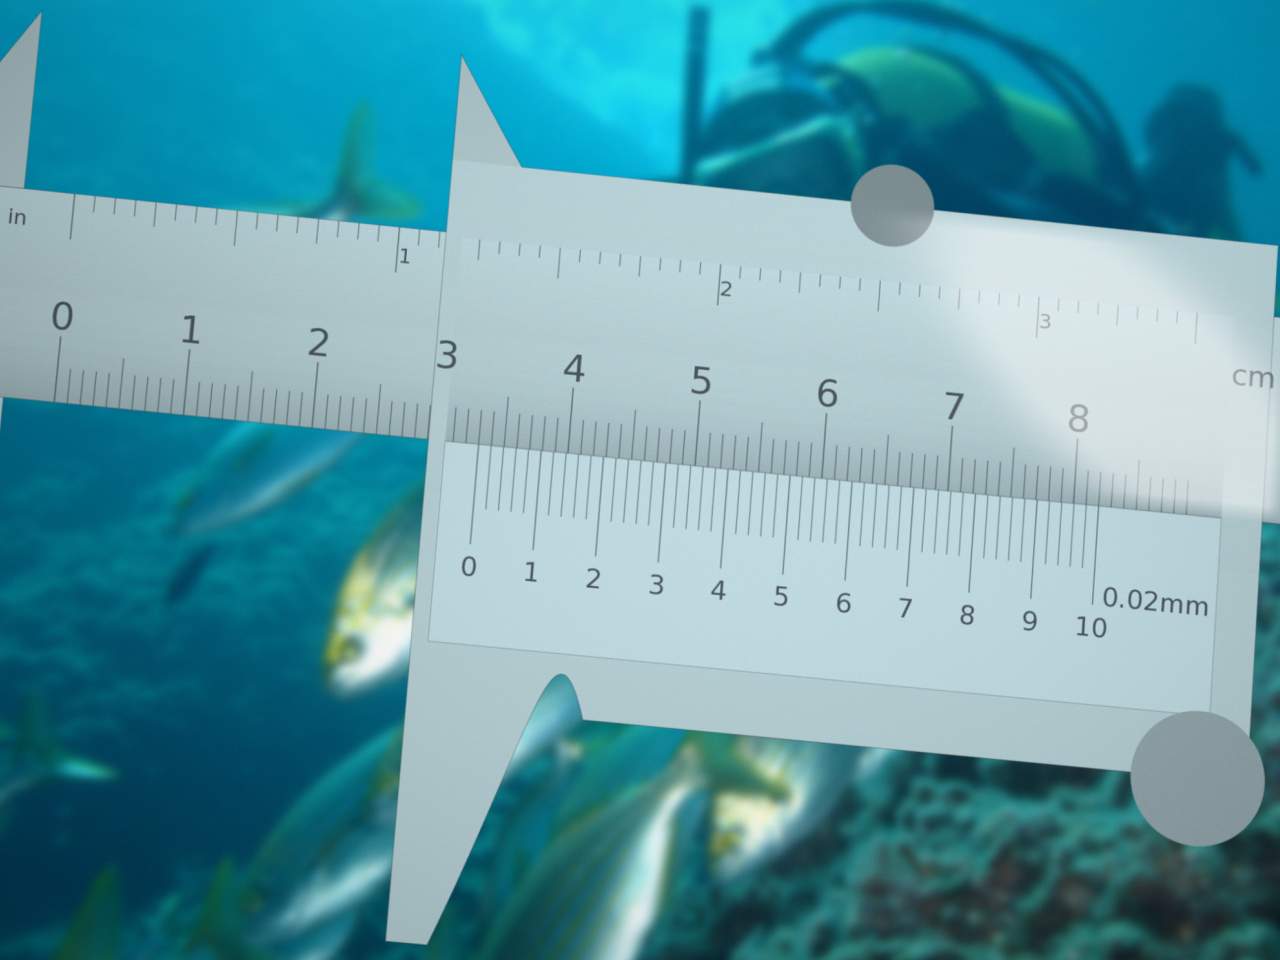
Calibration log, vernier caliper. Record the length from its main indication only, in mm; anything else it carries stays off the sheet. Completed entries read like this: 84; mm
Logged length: 33.0; mm
